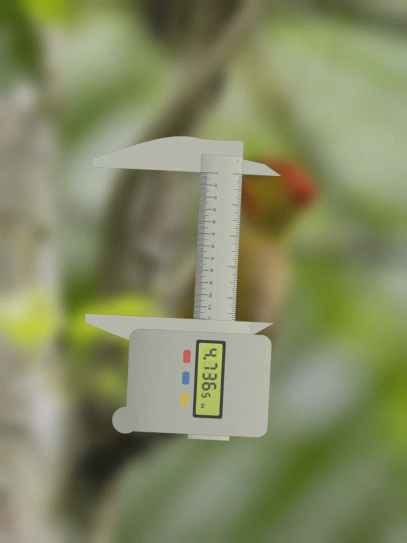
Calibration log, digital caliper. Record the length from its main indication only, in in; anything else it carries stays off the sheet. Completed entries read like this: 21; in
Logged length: 4.7365; in
